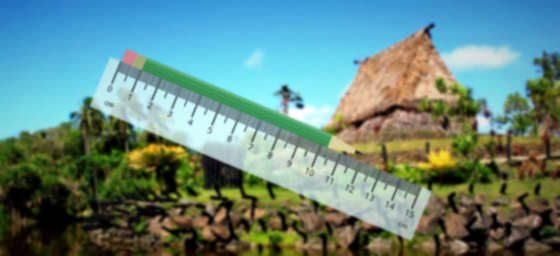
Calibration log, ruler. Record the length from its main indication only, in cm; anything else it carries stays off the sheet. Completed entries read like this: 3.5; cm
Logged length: 12; cm
